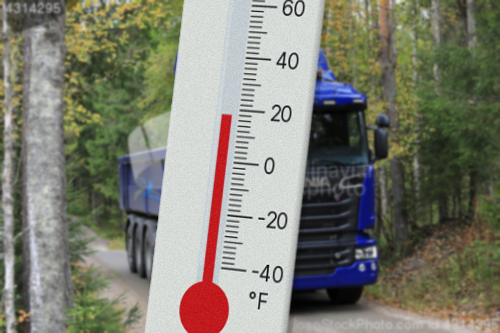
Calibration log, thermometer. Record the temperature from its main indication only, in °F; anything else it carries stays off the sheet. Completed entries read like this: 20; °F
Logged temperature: 18; °F
